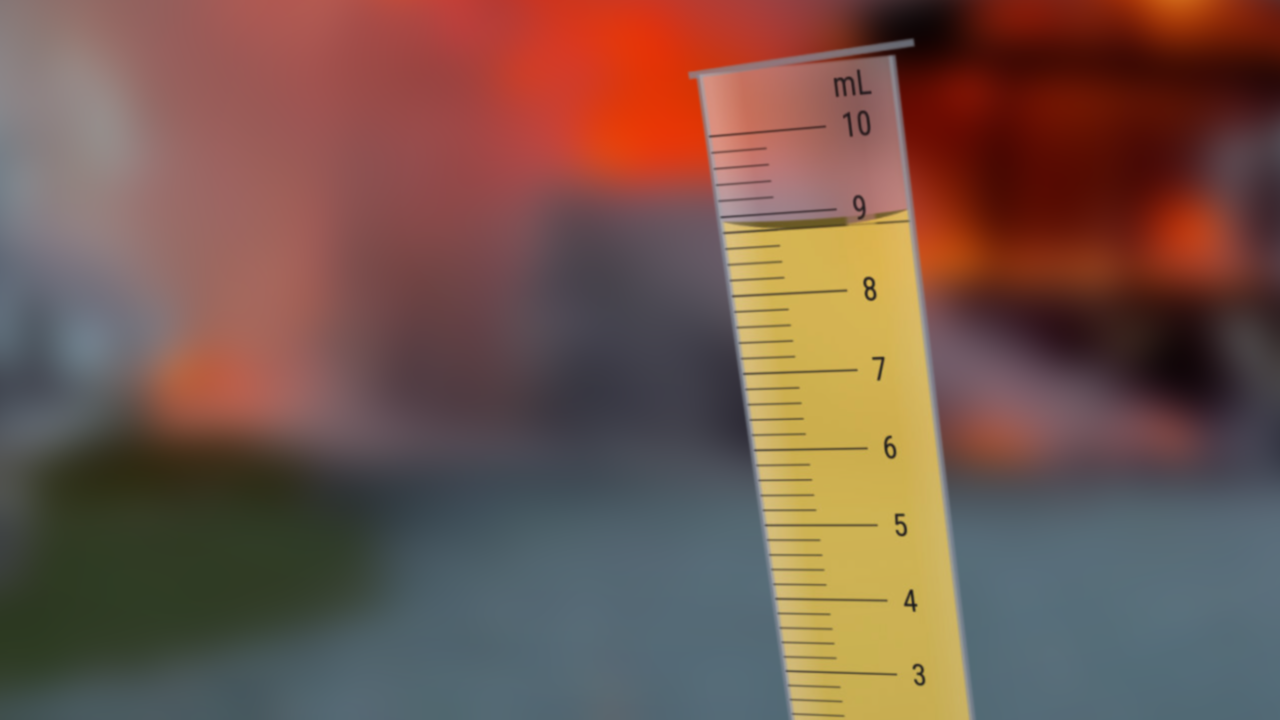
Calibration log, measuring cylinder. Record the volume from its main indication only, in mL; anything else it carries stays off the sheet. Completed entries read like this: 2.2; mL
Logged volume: 8.8; mL
